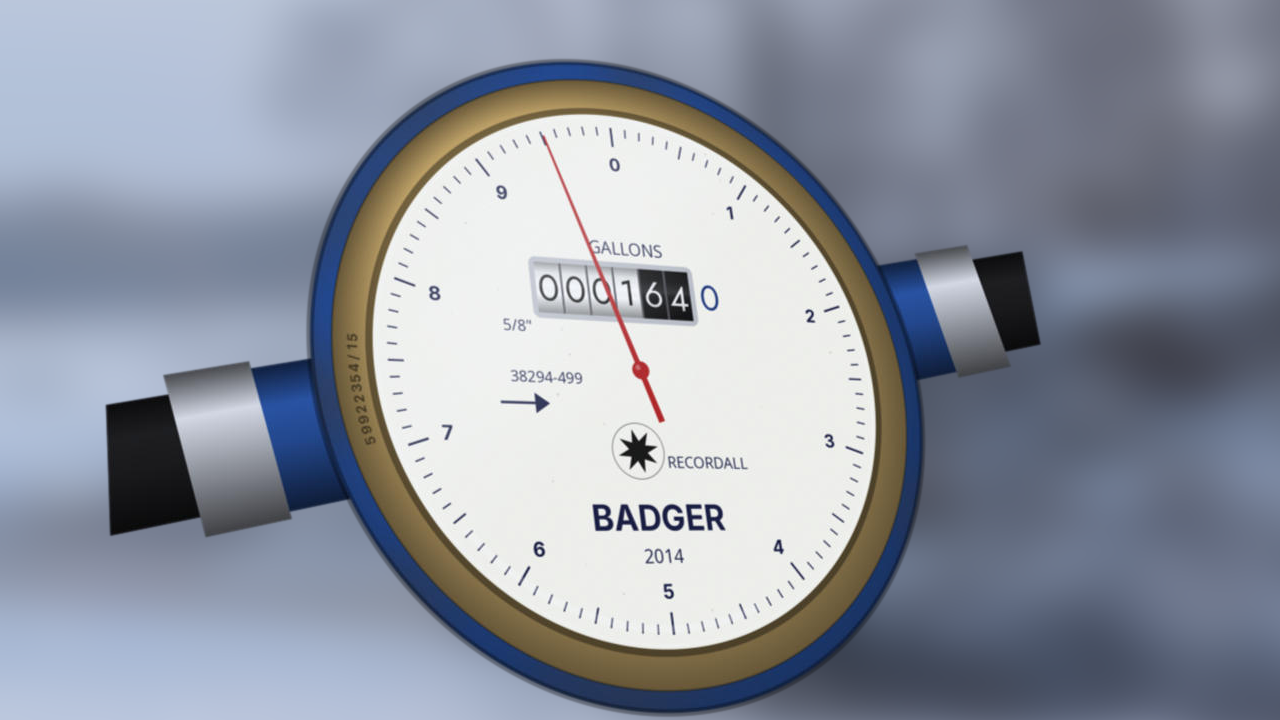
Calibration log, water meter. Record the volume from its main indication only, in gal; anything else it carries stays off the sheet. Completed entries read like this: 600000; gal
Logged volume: 1639.5; gal
